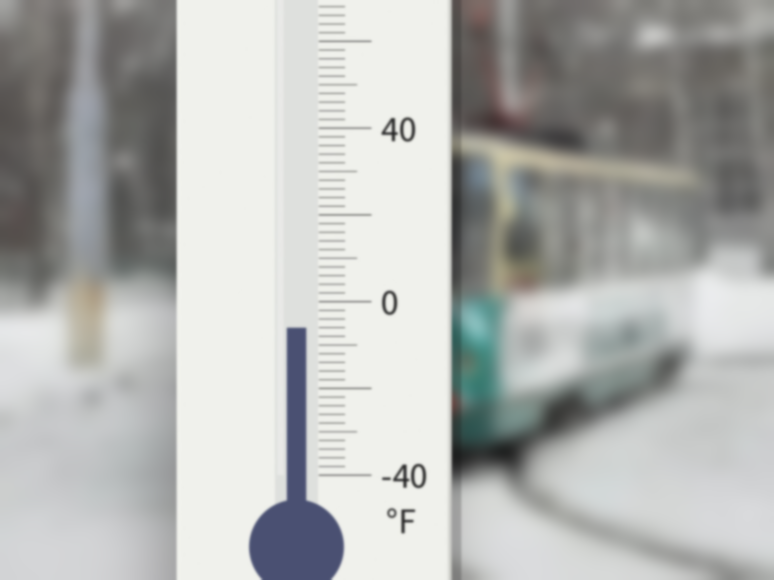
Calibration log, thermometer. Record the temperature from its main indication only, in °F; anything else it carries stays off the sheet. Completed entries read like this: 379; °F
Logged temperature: -6; °F
